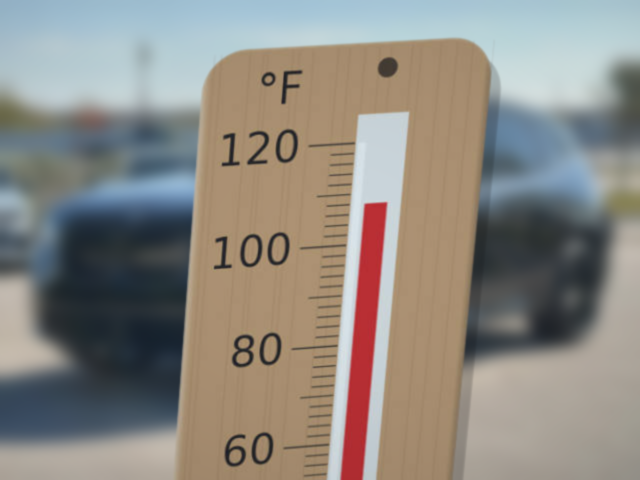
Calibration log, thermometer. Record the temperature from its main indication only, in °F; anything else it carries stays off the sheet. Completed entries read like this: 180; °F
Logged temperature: 108; °F
